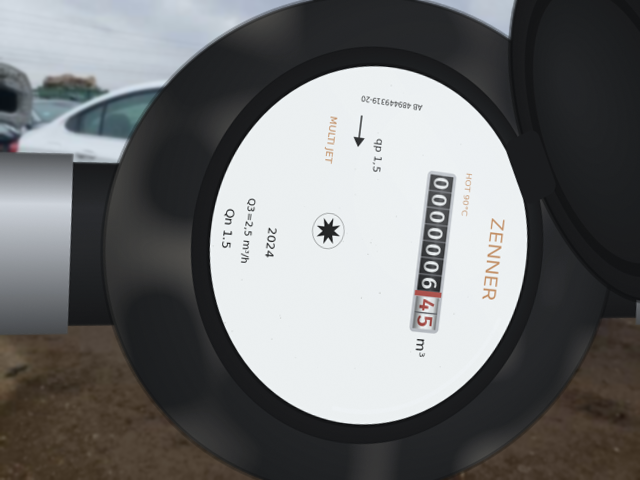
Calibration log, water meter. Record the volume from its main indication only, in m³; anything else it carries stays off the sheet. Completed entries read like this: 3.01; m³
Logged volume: 6.45; m³
